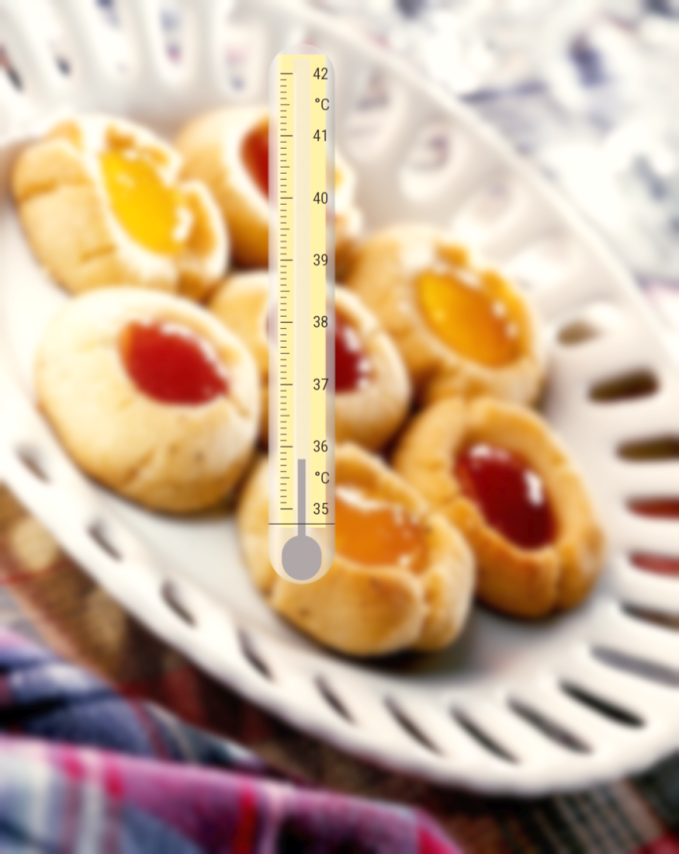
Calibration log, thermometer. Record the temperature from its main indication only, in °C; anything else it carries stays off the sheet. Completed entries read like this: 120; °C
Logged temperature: 35.8; °C
